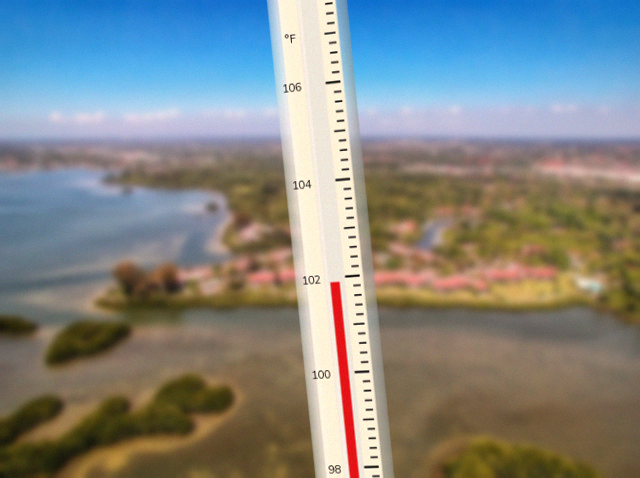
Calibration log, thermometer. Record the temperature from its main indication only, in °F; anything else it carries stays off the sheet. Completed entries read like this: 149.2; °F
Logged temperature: 101.9; °F
